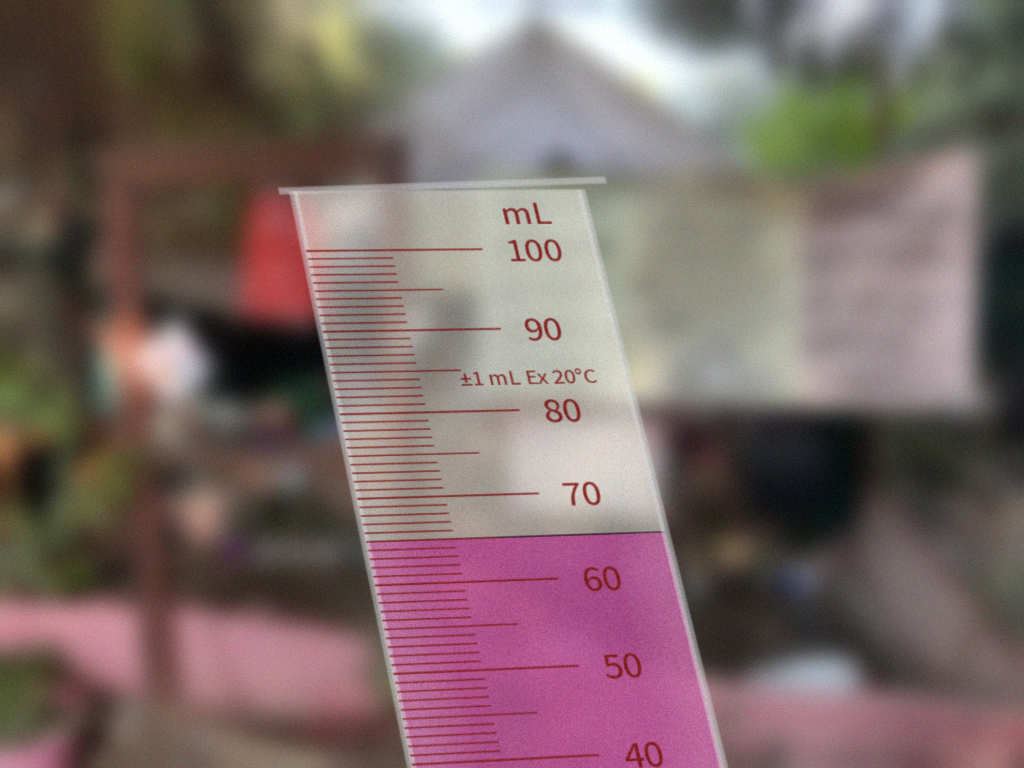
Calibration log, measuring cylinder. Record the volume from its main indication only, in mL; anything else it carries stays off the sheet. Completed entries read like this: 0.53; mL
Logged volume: 65; mL
